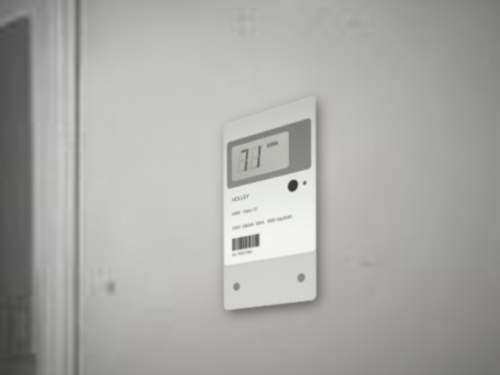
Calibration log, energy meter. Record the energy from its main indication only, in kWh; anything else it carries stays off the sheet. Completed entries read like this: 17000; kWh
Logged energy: 71; kWh
